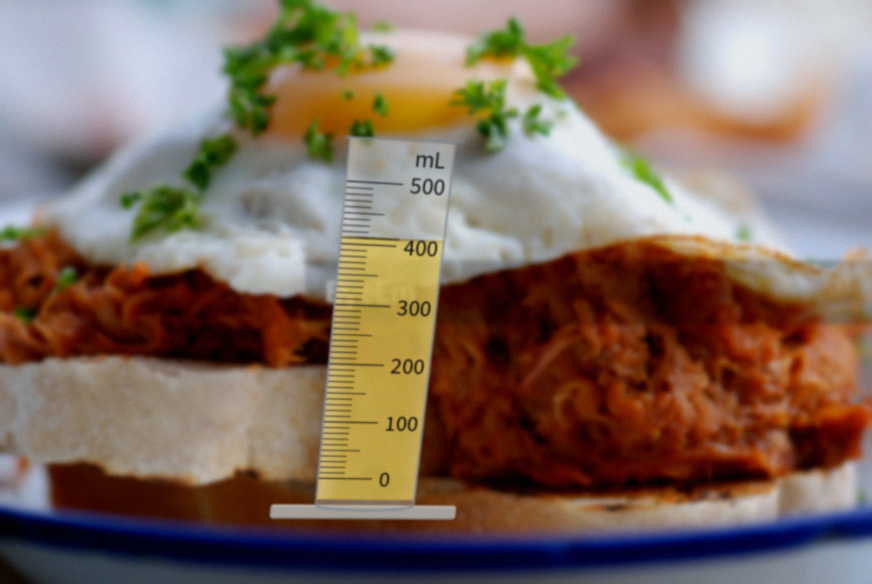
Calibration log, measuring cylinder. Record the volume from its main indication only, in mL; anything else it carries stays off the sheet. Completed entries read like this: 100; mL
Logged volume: 410; mL
